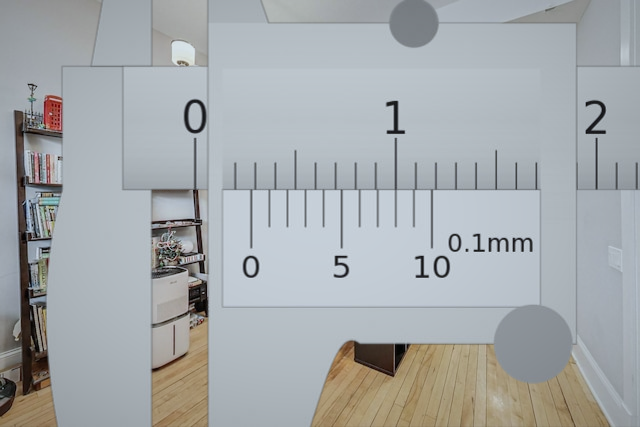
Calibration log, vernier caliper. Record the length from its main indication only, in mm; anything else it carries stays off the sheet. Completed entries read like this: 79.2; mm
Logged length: 2.8; mm
